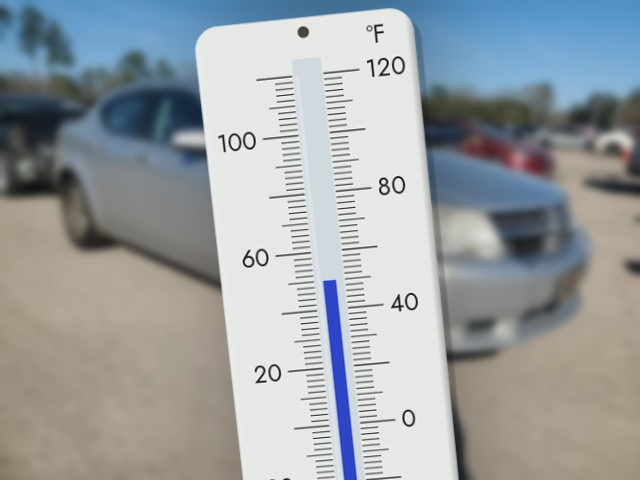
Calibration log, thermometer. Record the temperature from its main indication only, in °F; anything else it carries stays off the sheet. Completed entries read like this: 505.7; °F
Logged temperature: 50; °F
